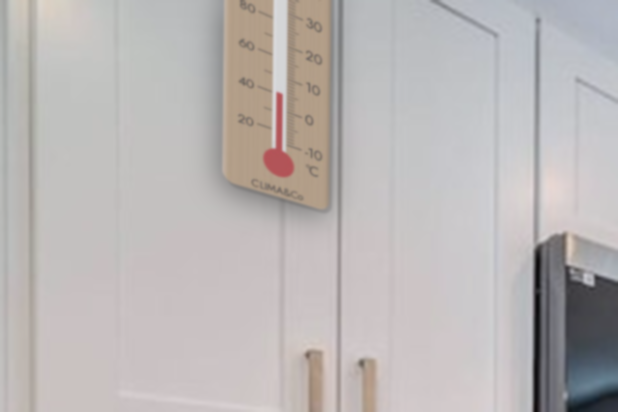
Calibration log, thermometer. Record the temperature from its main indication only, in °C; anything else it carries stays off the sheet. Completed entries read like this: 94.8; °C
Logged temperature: 5; °C
